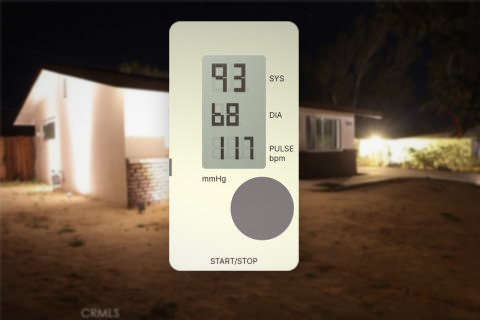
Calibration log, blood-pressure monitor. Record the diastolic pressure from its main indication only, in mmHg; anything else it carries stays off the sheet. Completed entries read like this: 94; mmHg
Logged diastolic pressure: 68; mmHg
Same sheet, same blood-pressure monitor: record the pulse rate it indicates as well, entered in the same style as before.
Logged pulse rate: 117; bpm
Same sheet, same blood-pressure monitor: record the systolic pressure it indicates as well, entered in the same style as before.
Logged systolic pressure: 93; mmHg
